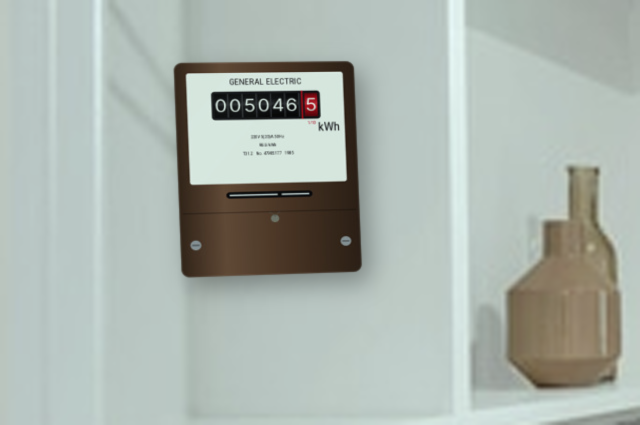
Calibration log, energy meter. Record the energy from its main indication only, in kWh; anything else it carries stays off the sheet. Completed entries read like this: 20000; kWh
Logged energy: 5046.5; kWh
